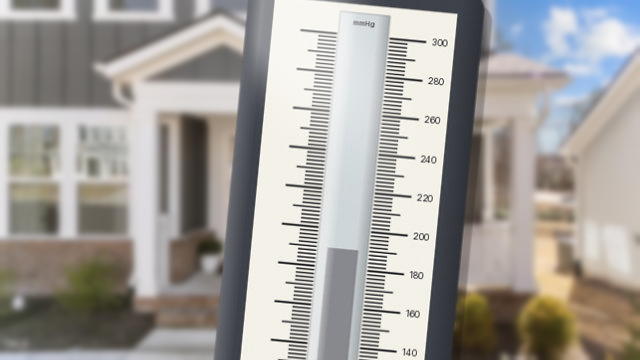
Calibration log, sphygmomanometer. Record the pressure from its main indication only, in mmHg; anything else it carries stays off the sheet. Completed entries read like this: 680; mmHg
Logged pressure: 190; mmHg
